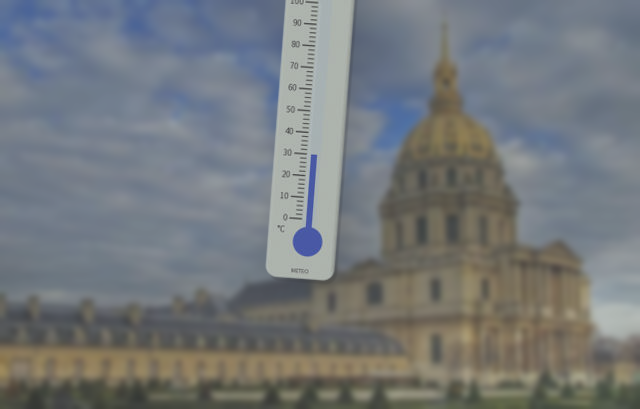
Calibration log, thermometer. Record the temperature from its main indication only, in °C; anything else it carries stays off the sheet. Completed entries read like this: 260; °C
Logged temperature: 30; °C
